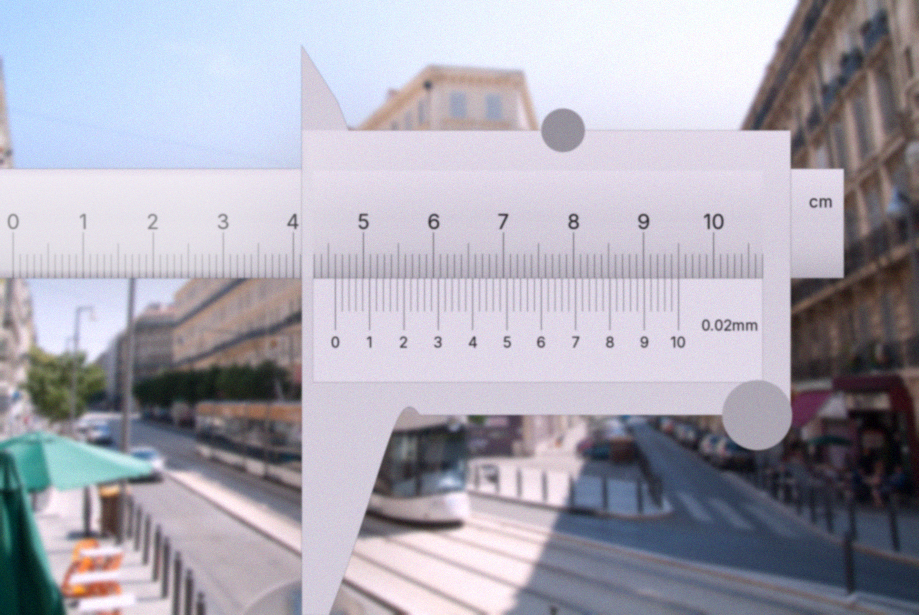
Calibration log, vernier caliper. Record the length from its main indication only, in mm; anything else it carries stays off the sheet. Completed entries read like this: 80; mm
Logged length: 46.0; mm
